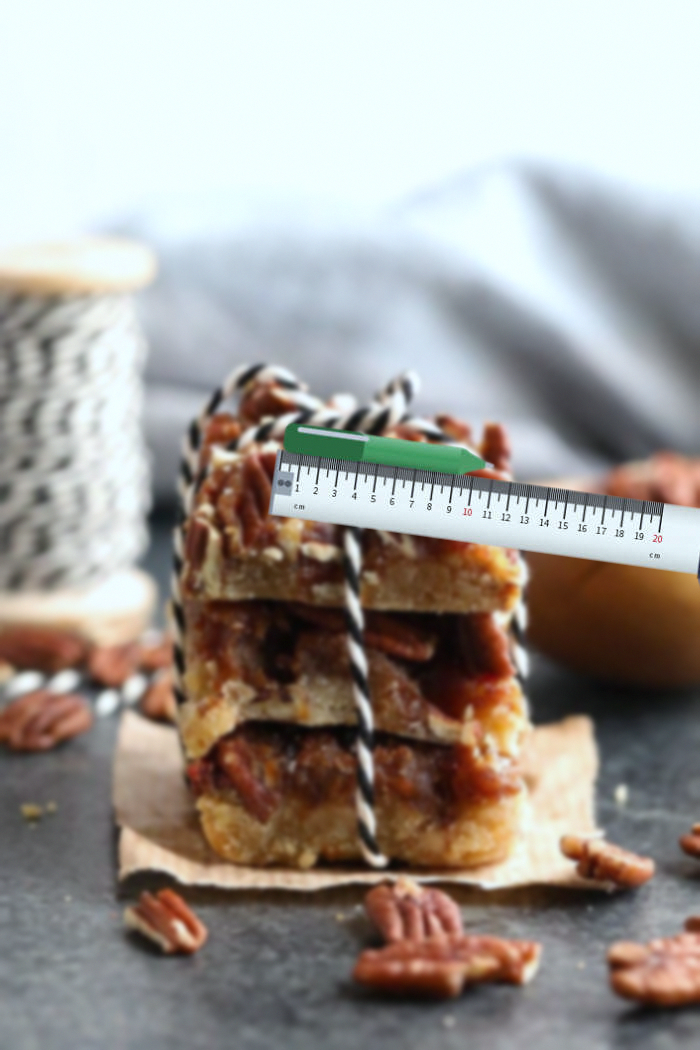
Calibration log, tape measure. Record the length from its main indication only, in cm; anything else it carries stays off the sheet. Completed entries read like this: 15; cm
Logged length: 11; cm
